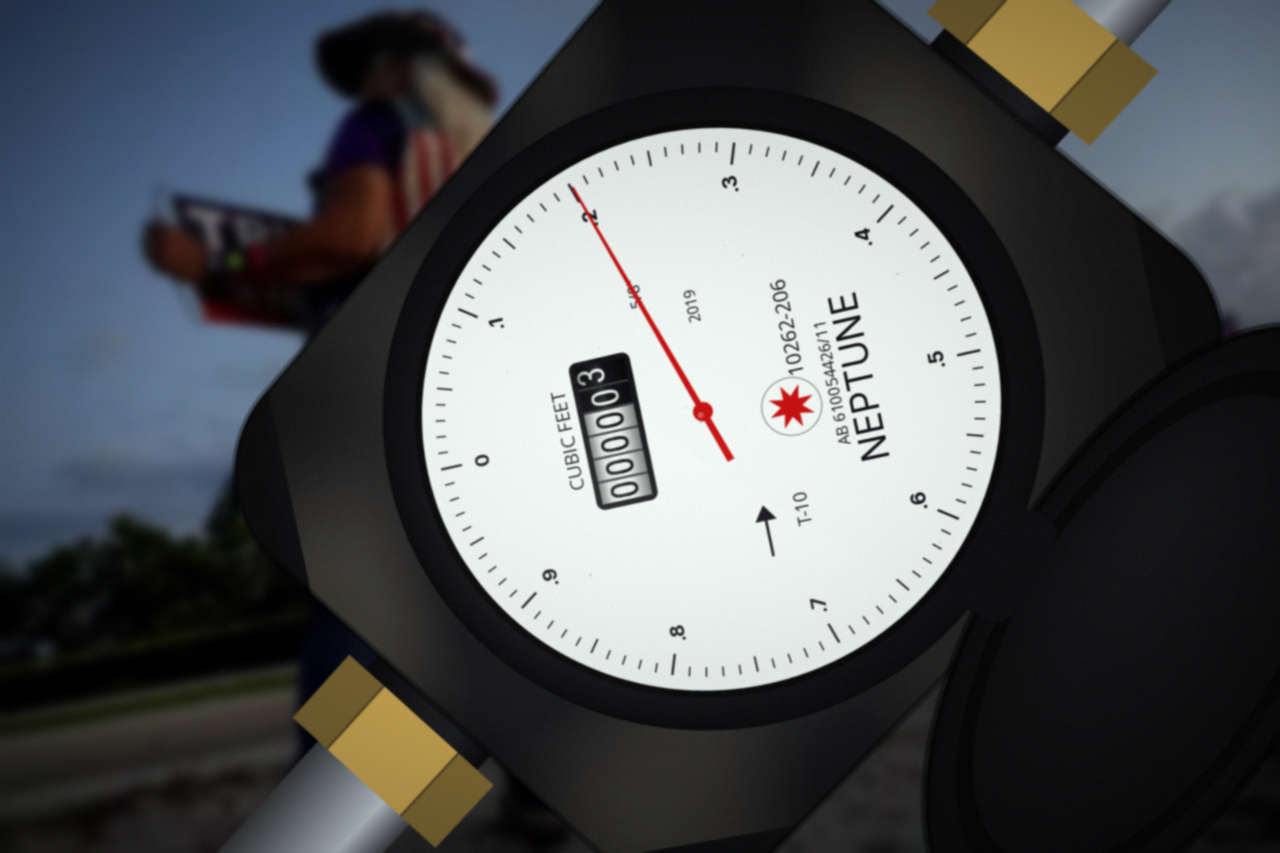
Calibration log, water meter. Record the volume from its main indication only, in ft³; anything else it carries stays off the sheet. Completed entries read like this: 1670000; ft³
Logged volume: 3.20; ft³
